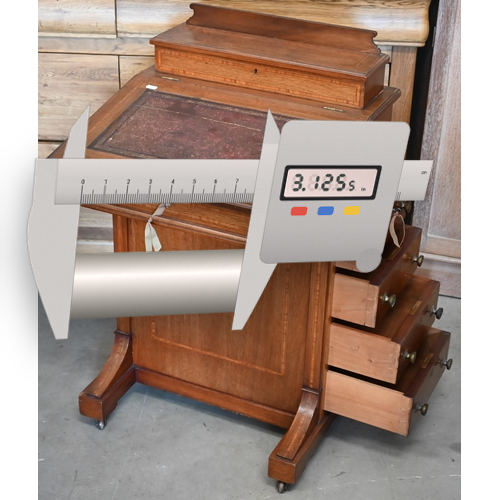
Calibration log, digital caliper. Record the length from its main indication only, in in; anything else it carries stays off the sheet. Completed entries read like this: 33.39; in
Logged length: 3.1255; in
